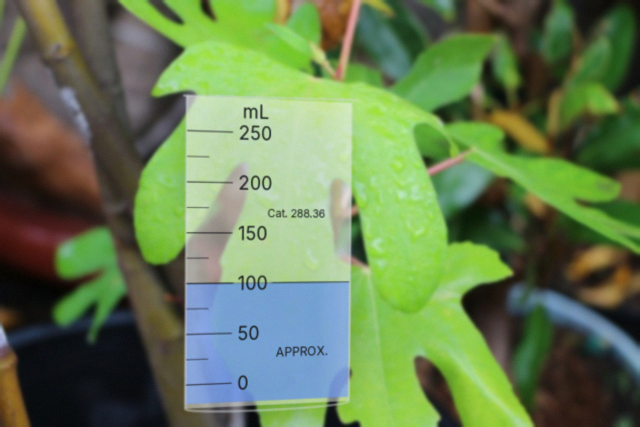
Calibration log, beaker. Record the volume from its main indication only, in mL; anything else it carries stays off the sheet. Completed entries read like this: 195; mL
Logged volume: 100; mL
